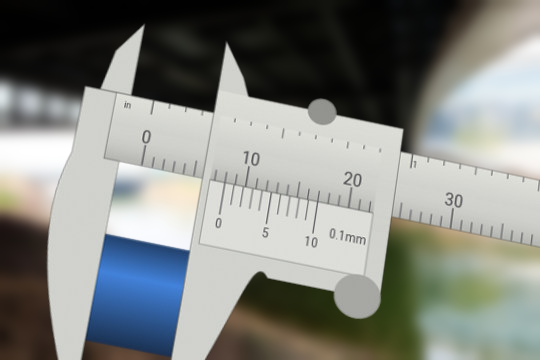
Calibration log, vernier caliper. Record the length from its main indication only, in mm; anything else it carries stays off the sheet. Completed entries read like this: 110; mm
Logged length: 8.0; mm
